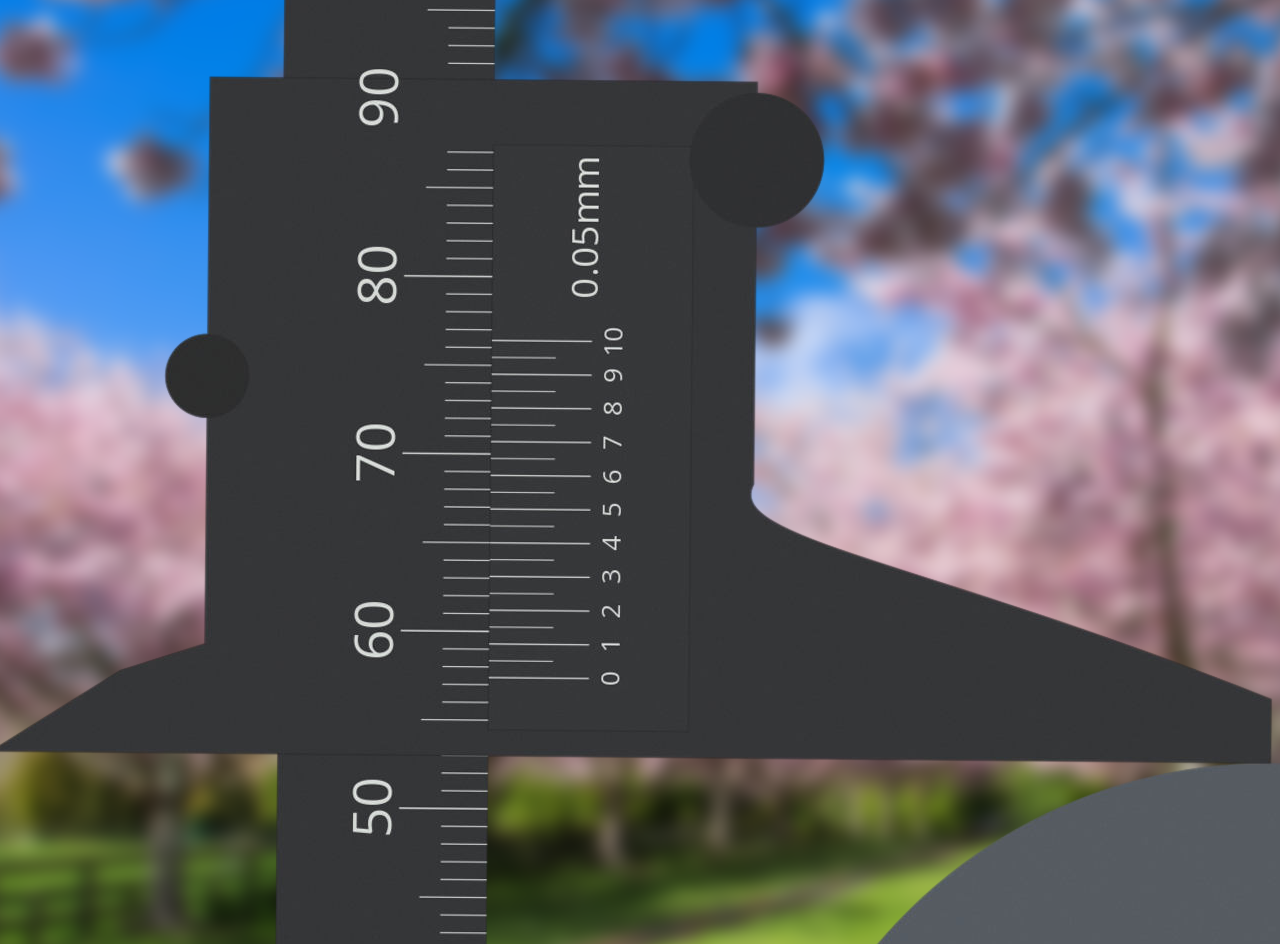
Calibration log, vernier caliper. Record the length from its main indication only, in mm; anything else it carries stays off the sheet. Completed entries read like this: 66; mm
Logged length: 57.4; mm
